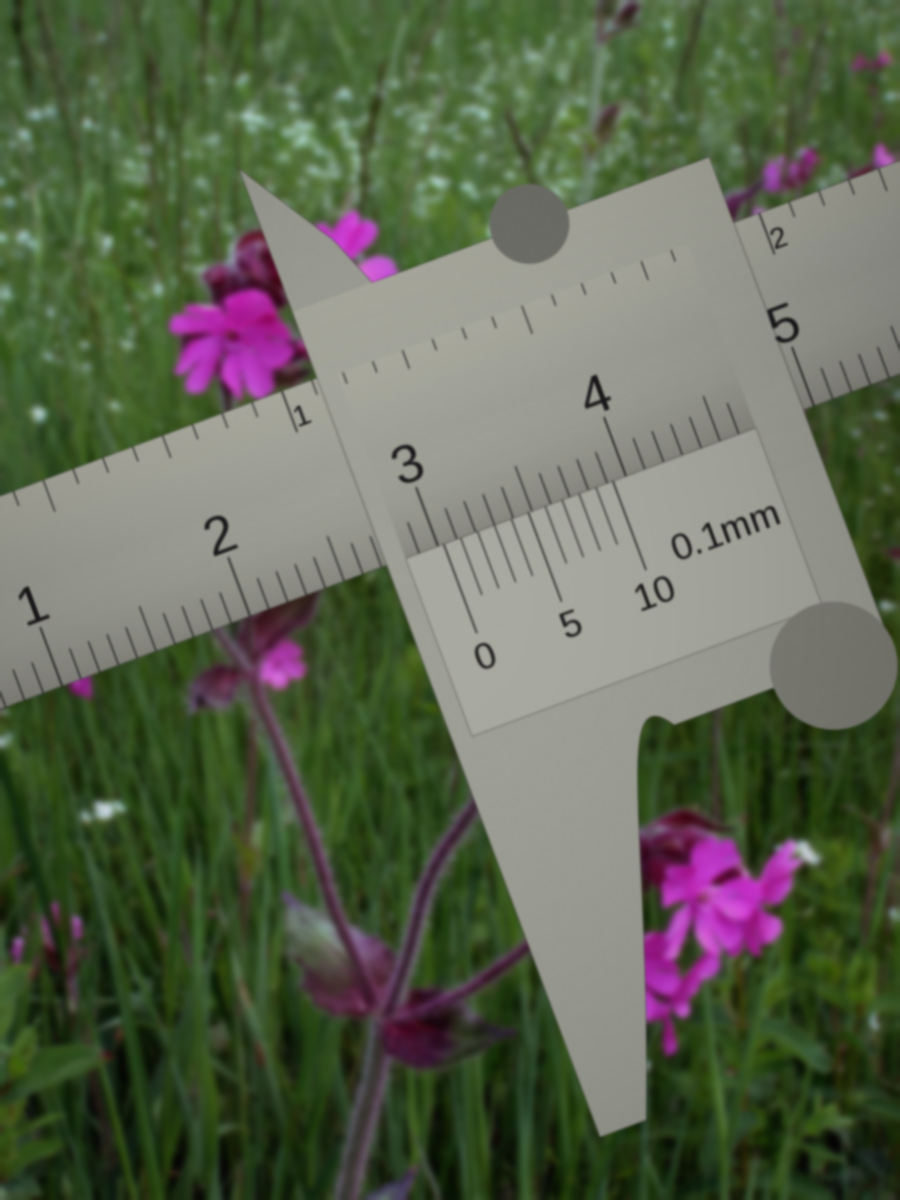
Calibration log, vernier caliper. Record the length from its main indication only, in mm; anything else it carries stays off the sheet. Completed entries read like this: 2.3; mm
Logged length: 30.3; mm
